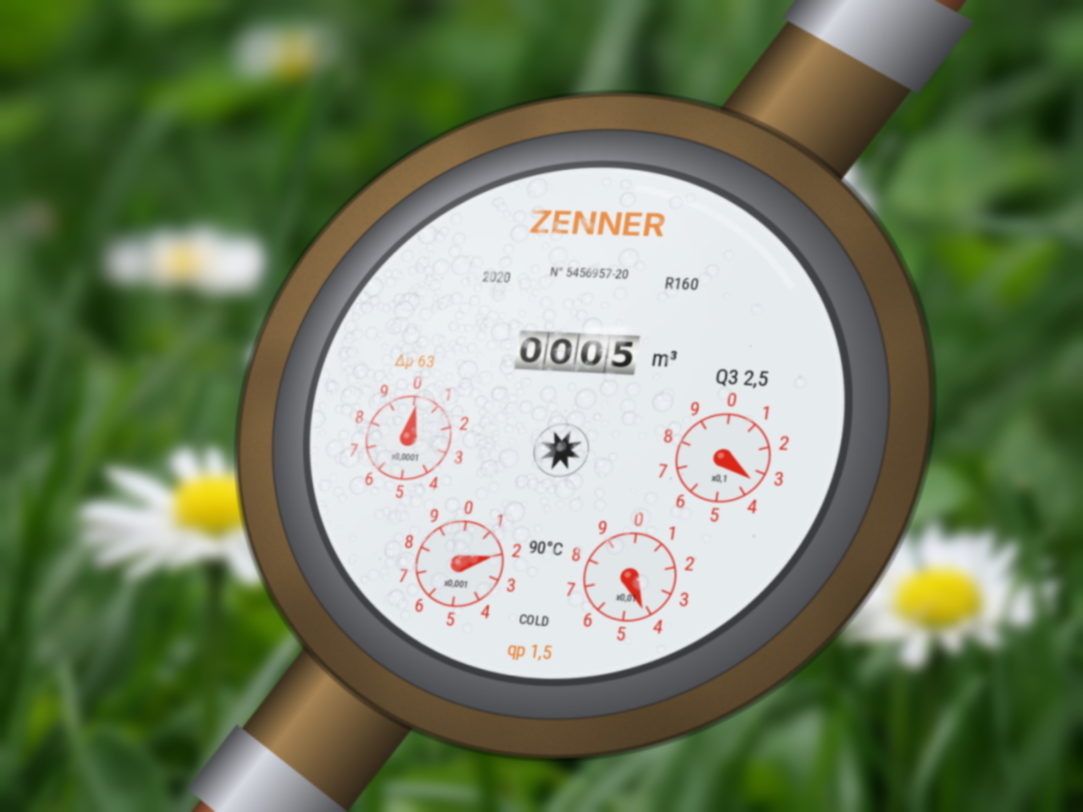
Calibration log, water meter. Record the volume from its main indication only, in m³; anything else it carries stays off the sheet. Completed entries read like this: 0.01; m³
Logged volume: 5.3420; m³
